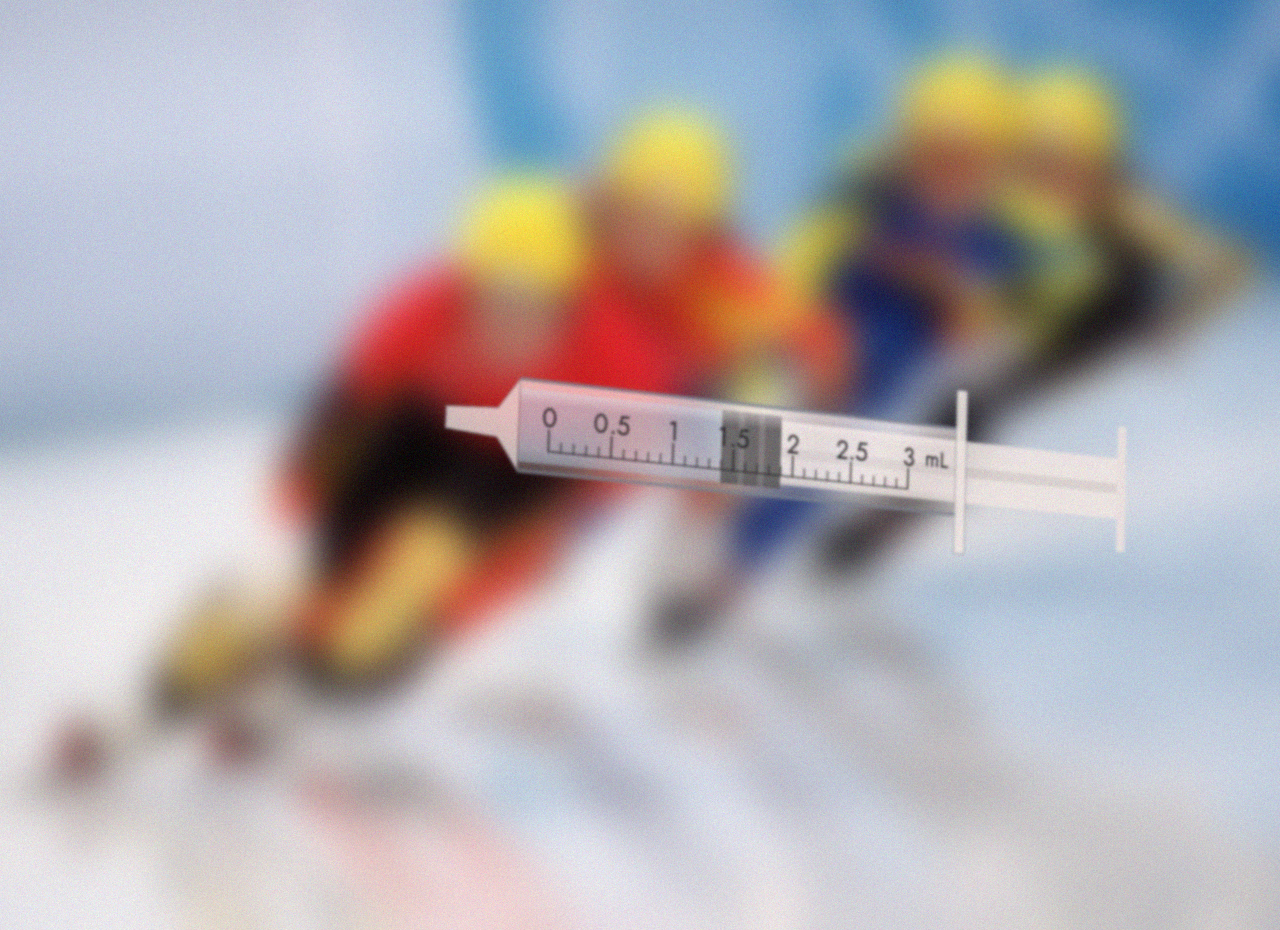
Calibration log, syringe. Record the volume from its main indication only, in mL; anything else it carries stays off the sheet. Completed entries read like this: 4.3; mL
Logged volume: 1.4; mL
